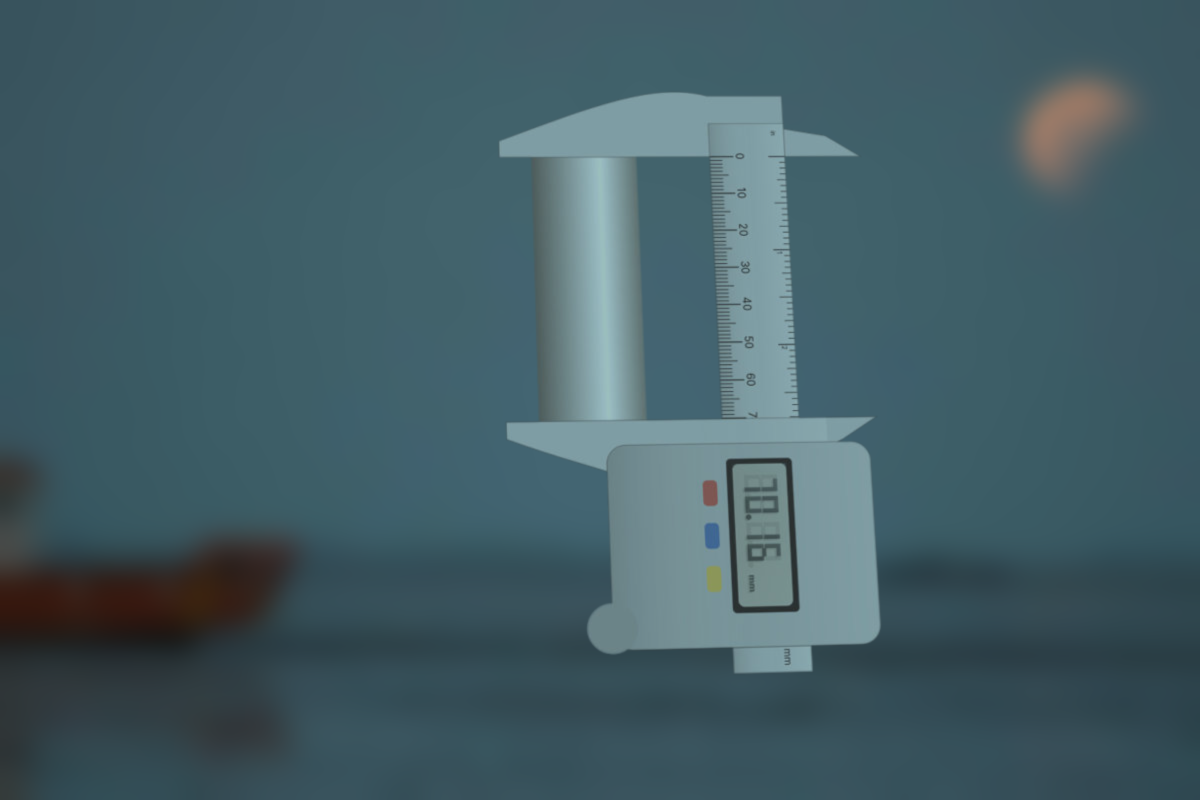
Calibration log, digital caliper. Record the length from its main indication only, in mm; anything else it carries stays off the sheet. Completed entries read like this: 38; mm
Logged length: 70.16; mm
